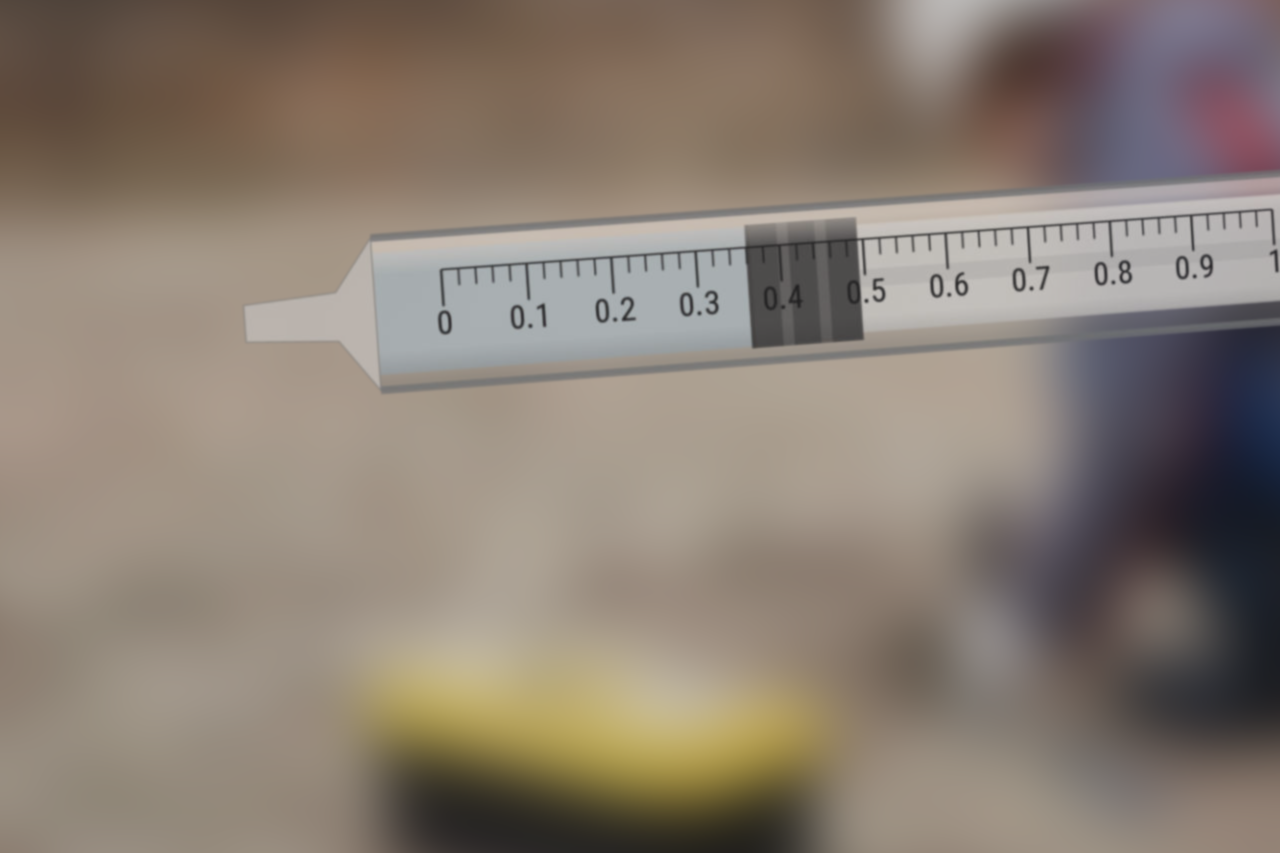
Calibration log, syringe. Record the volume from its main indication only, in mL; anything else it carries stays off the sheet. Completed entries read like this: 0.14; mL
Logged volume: 0.36; mL
